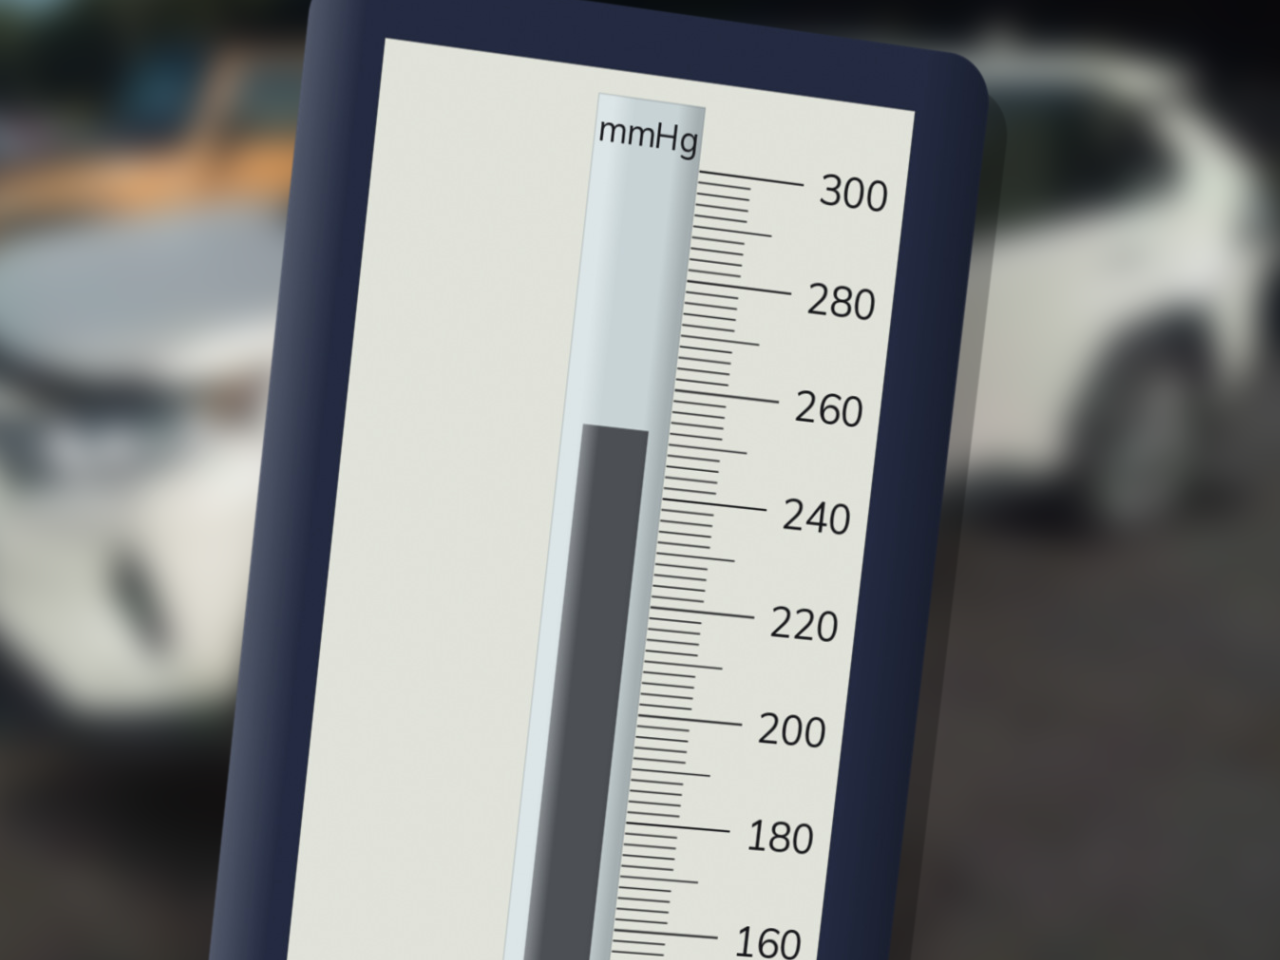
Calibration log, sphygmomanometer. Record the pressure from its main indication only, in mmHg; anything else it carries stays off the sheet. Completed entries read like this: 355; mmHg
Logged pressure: 252; mmHg
